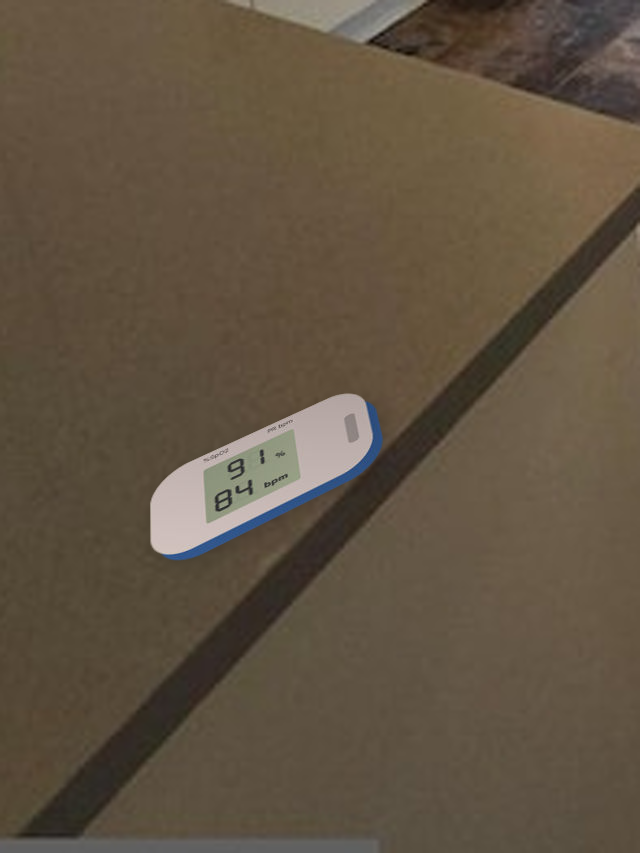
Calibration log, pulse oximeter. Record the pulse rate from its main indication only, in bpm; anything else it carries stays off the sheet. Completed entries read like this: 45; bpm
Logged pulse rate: 84; bpm
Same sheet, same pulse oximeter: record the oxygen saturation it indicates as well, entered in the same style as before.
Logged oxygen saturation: 91; %
